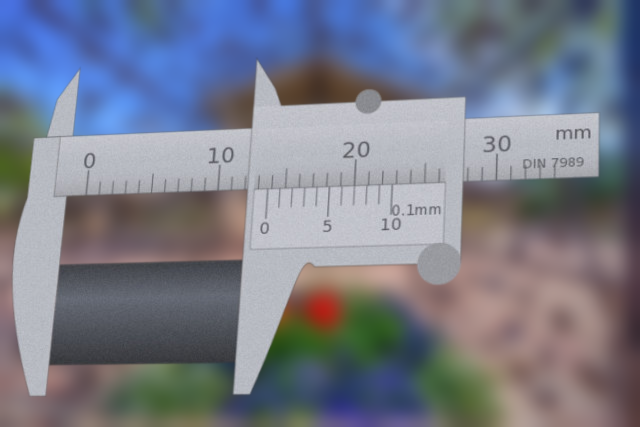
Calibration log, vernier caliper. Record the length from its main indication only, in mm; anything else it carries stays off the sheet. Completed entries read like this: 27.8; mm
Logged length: 13.7; mm
